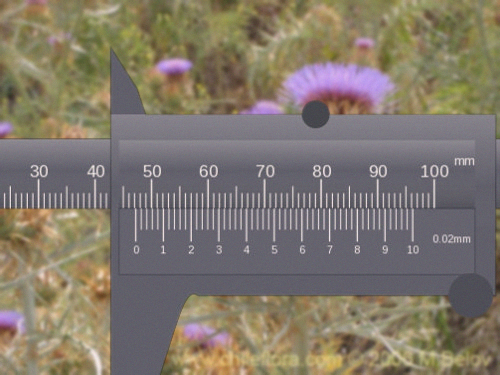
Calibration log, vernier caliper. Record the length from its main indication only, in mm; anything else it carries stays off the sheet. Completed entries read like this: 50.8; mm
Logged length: 47.2; mm
